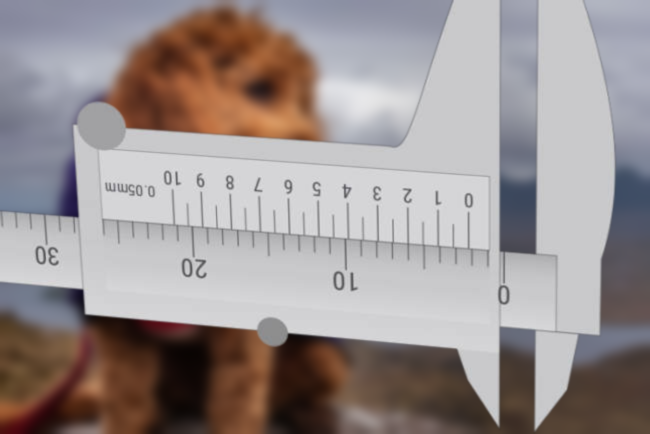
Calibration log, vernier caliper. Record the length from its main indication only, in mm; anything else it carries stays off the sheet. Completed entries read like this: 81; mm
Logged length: 2.2; mm
